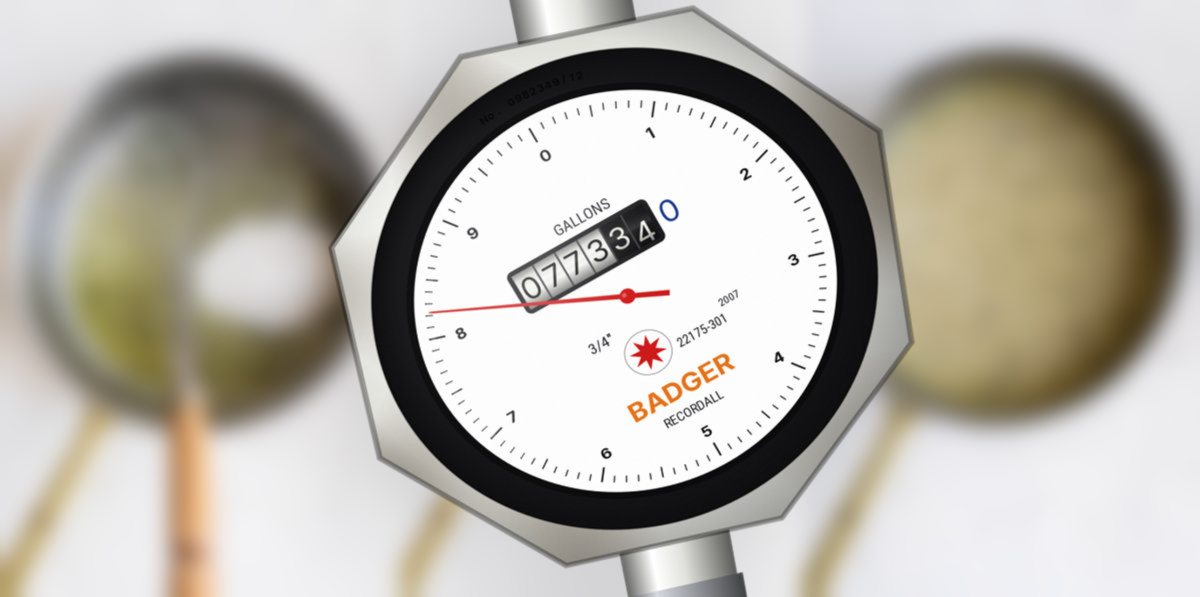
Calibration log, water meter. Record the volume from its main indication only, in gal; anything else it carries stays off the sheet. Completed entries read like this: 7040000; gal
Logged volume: 773338.2; gal
